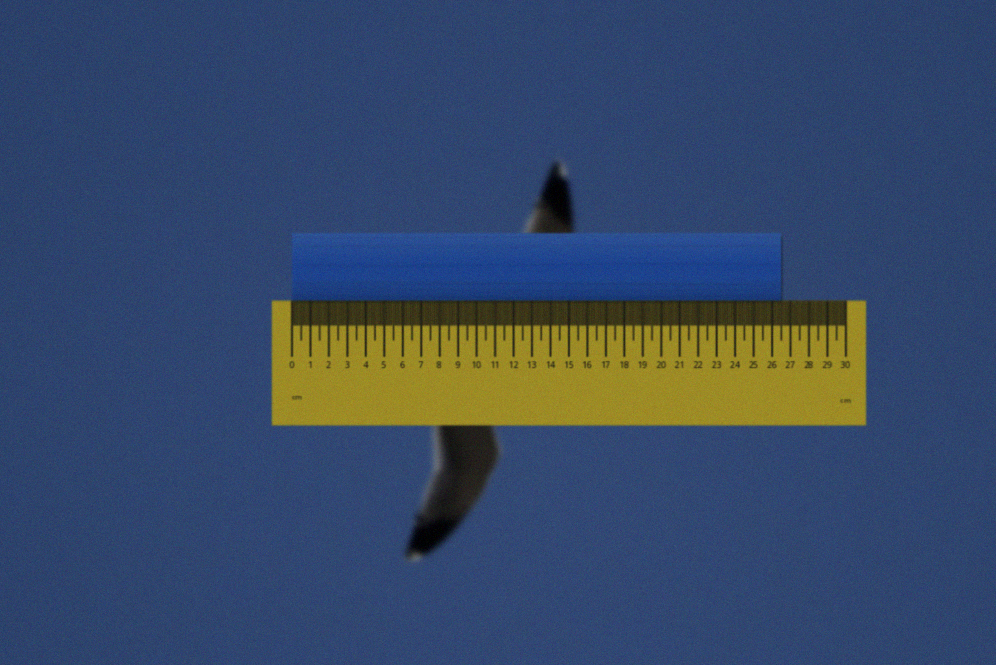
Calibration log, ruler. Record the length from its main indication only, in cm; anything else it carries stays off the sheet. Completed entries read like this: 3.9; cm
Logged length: 26.5; cm
